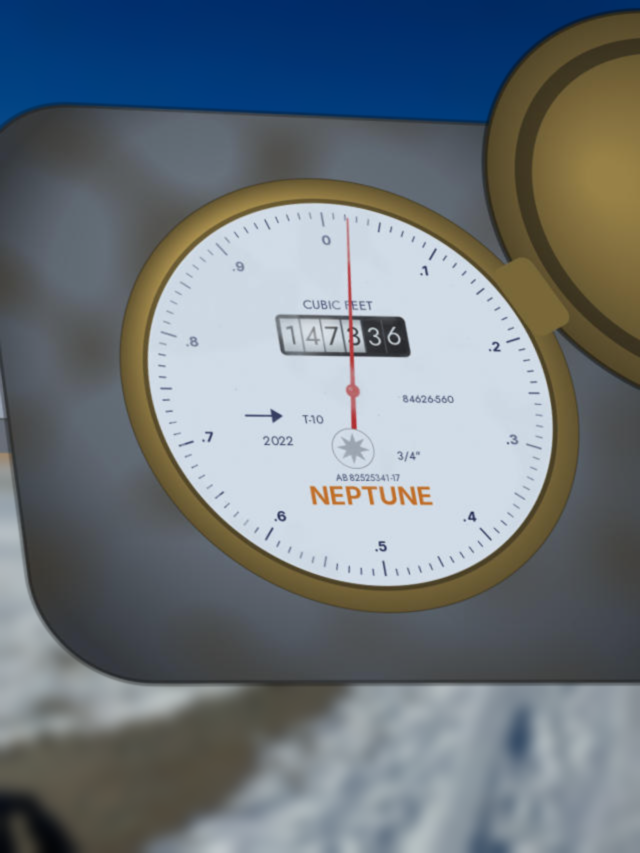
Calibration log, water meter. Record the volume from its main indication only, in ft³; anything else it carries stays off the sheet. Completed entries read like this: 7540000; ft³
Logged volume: 147336.02; ft³
